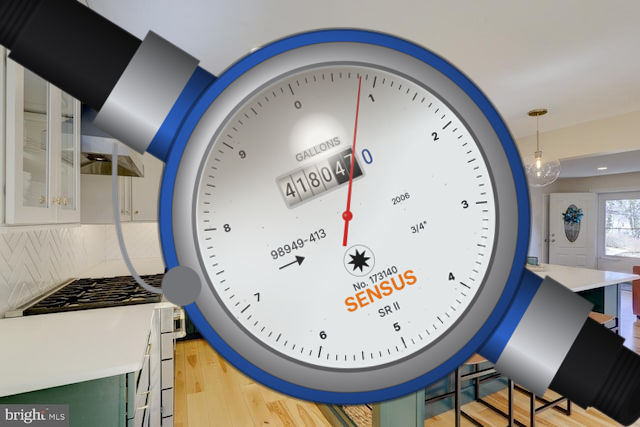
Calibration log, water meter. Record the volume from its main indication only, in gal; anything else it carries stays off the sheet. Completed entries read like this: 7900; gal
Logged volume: 4180470.8; gal
